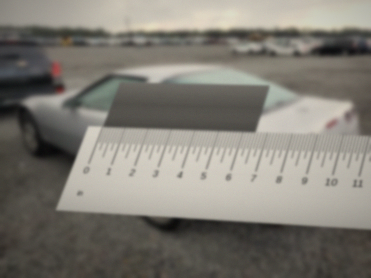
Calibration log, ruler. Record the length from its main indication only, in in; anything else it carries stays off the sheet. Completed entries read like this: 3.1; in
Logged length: 6.5; in
